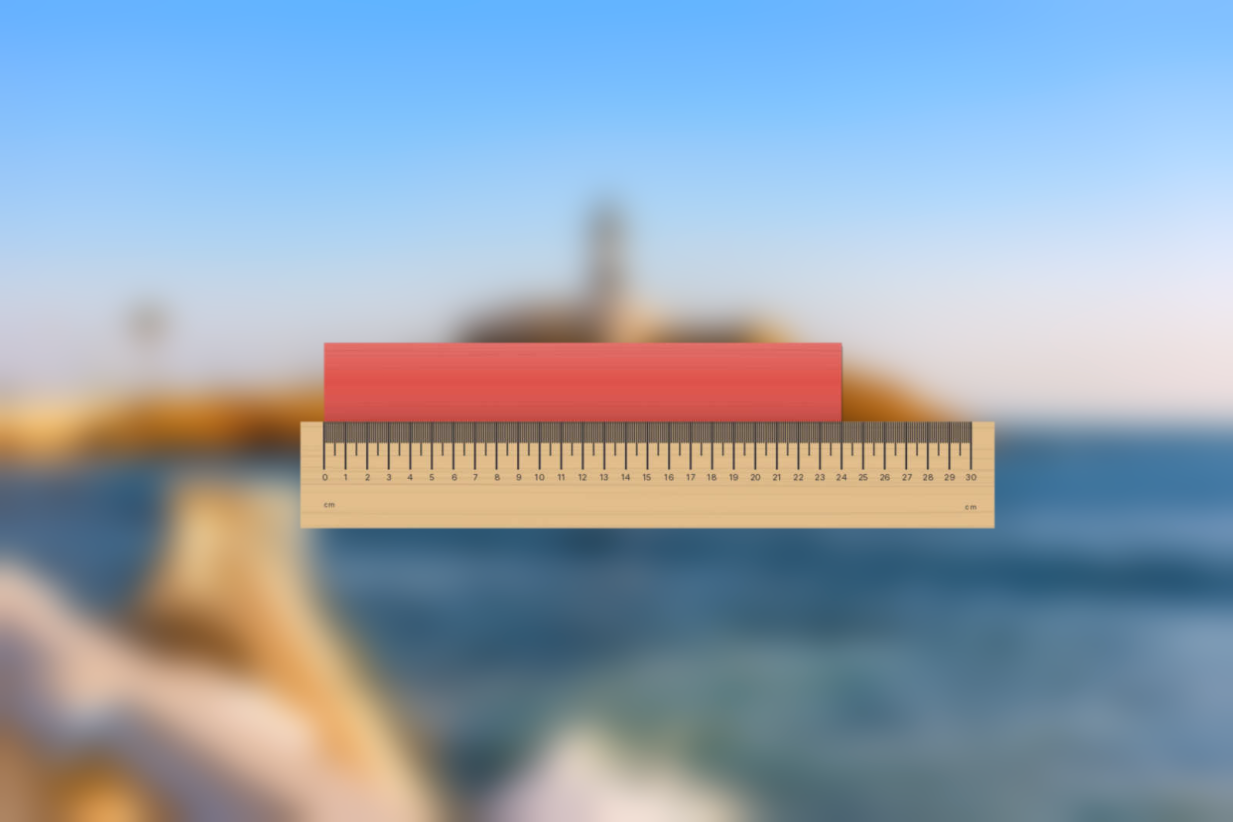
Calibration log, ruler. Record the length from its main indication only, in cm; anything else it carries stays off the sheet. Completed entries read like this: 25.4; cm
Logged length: 24; cm
